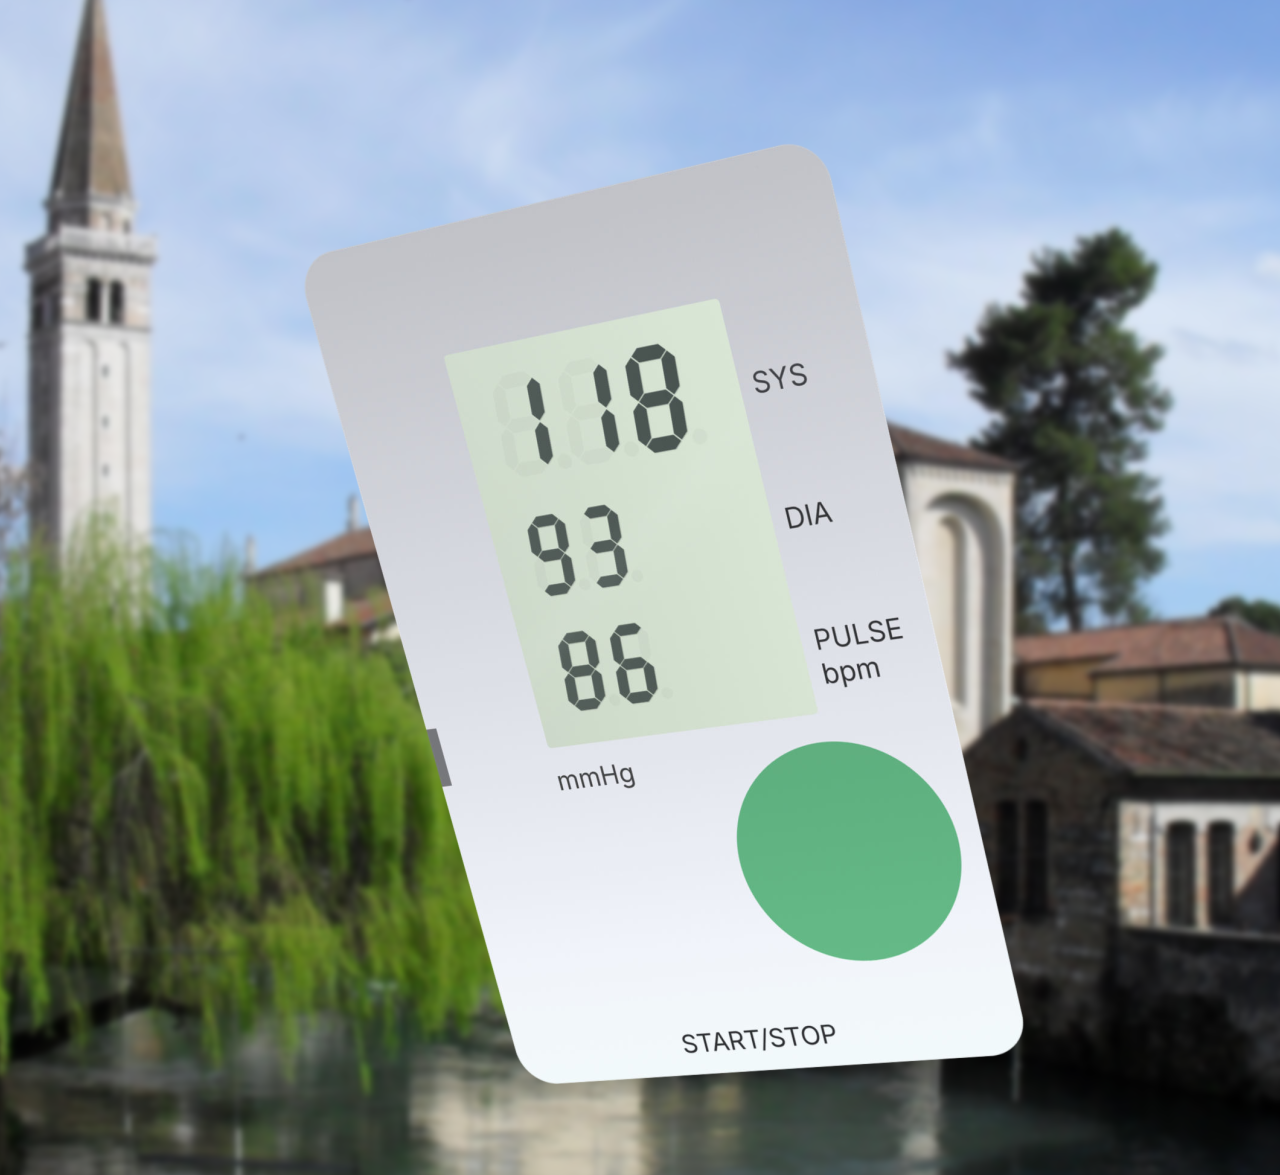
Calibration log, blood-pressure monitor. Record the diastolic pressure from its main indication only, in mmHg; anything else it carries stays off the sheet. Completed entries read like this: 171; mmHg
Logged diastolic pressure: 93; mmHg
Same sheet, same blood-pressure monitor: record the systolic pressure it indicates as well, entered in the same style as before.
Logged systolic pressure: 118; mmHg
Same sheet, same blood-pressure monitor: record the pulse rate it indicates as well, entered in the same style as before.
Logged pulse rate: 86; bpm
